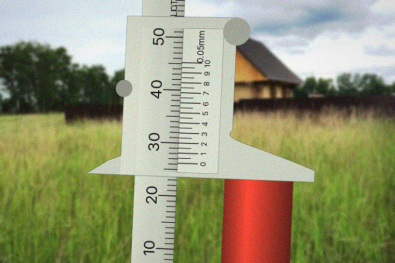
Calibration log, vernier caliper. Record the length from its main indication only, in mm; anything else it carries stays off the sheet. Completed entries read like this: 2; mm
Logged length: 26.2; mm
